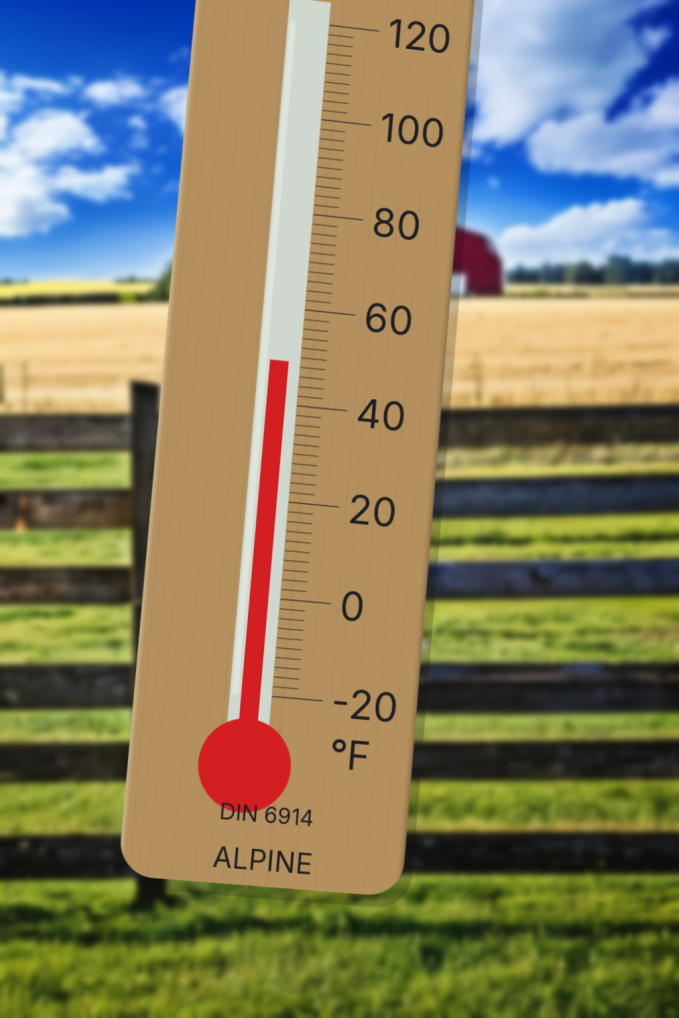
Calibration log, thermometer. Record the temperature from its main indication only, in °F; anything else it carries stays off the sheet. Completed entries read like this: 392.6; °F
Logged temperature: 49; °F
